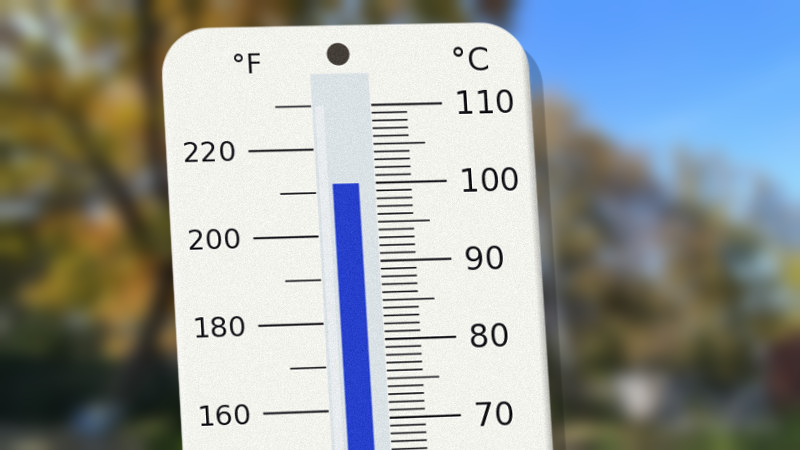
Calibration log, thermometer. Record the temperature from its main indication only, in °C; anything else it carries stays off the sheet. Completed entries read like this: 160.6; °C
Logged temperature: 100; °C
